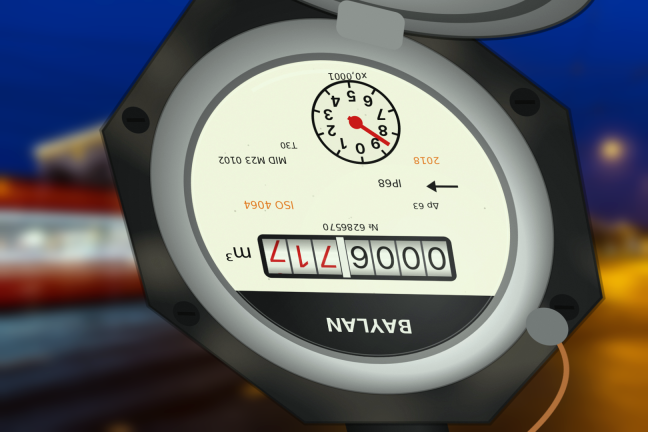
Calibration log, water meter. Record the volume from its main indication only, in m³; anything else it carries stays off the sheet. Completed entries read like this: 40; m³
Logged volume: 6.7168; m³
